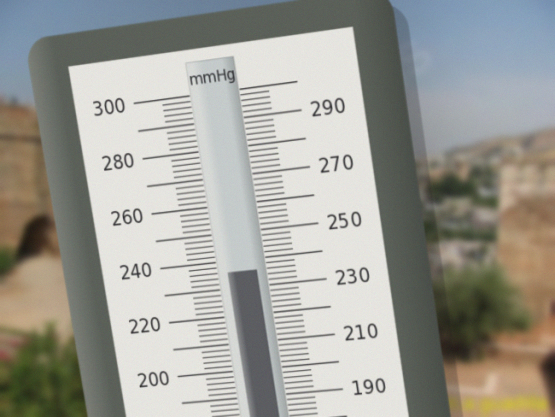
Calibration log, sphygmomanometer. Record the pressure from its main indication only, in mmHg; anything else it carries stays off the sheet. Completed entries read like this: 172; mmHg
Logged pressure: 236; mmHg
